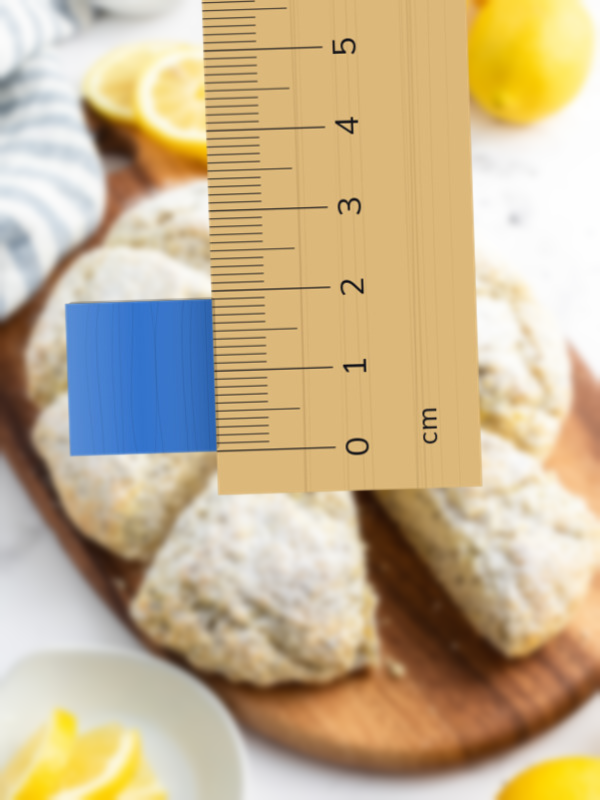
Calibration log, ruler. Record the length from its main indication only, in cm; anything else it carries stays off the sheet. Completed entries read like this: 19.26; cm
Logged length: 1.9; cm
